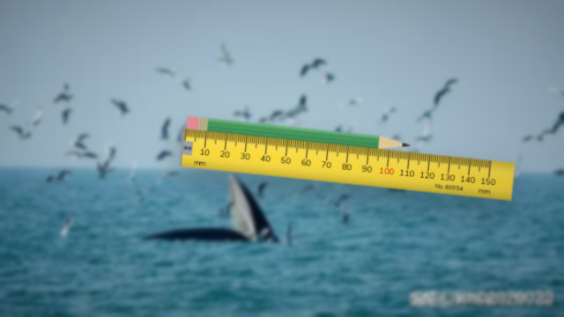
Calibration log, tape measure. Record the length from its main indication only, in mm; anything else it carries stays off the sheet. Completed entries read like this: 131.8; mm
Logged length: 110; mm
